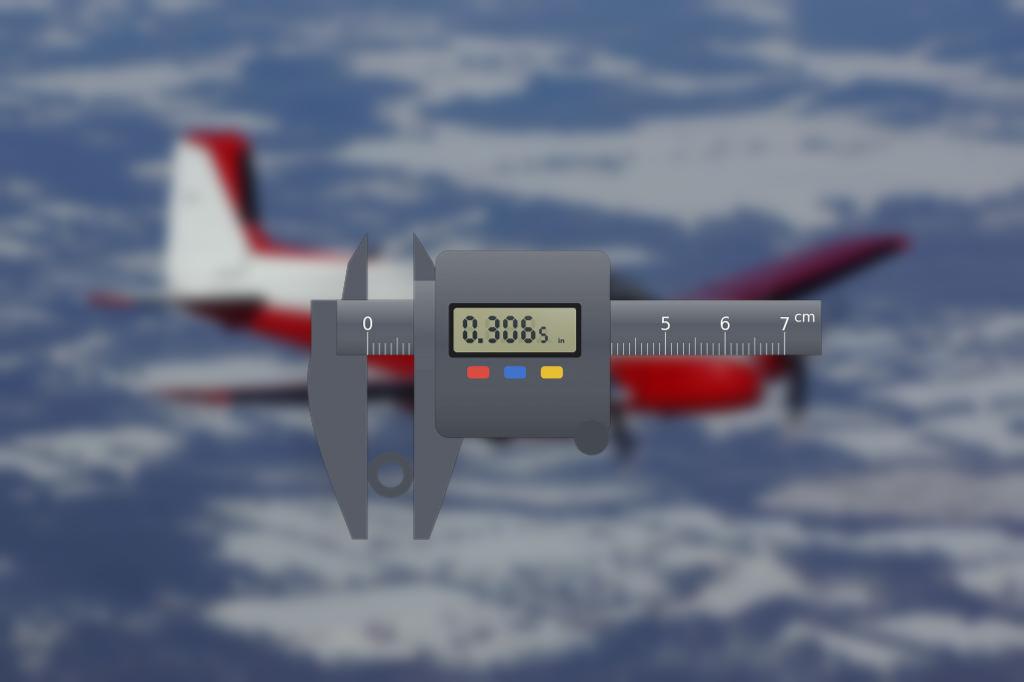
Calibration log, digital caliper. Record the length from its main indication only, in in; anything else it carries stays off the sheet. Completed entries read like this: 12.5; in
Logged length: 0.3065; in
